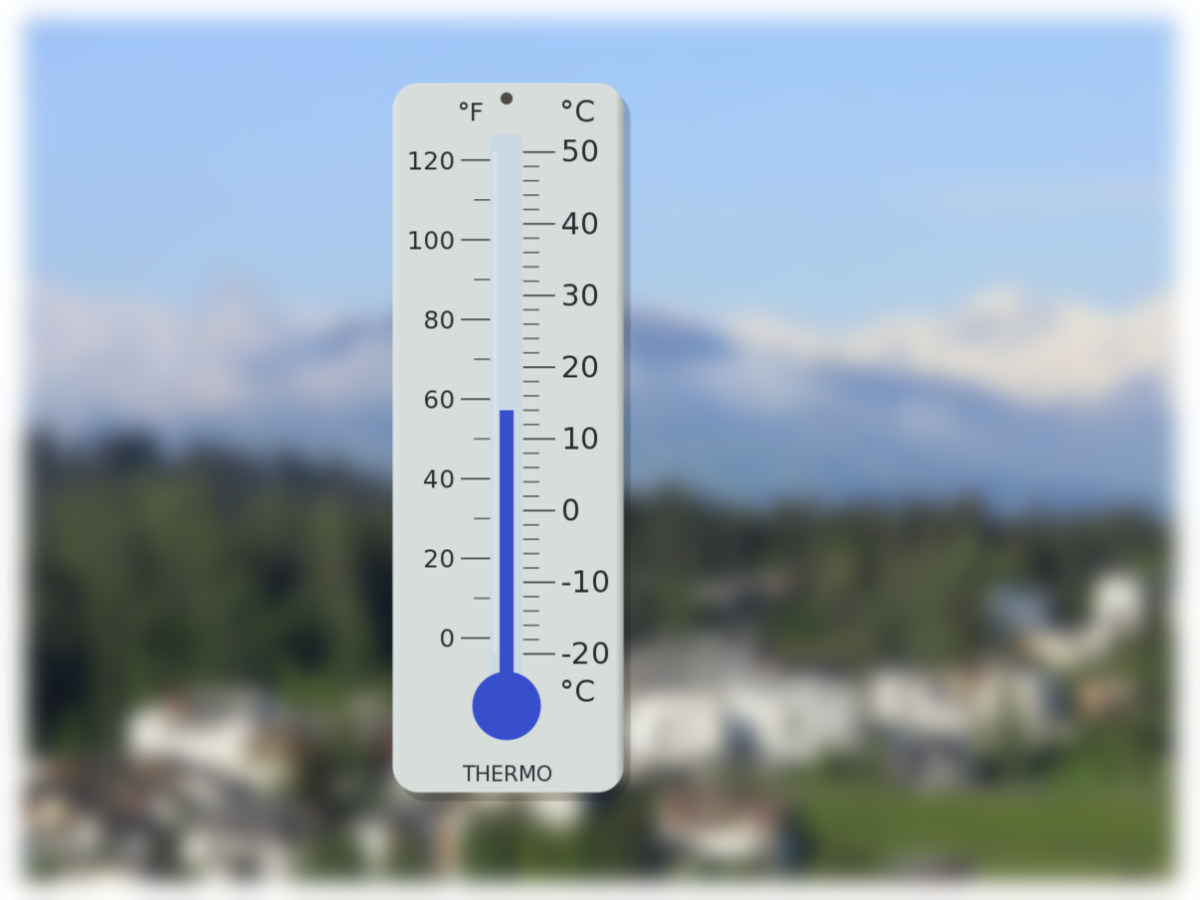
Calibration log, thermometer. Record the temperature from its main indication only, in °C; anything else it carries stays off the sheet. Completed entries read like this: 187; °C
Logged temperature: 14; °C
